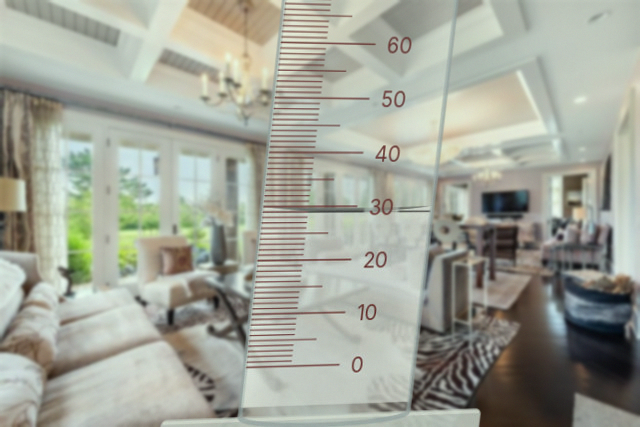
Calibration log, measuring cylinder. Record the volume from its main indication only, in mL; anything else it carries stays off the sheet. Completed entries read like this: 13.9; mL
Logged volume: 29; mL
